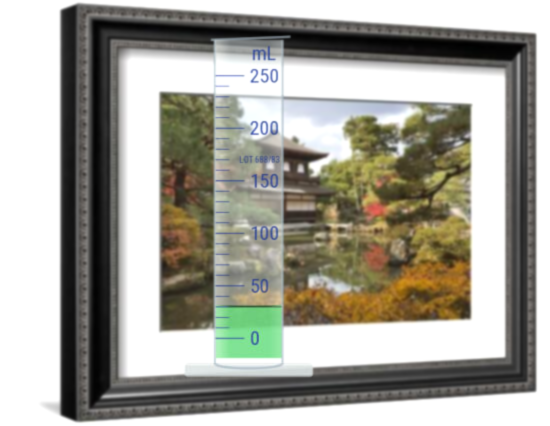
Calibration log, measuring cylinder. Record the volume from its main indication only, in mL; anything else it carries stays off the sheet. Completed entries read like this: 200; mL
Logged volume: 30; mL
